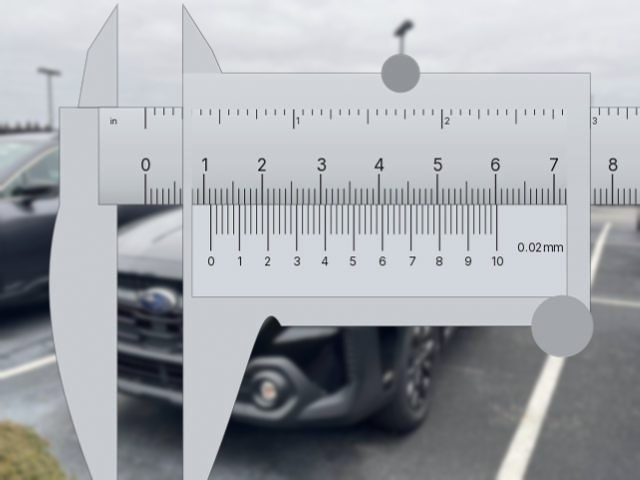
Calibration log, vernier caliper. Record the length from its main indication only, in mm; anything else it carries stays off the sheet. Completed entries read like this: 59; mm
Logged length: 11.2; mm
